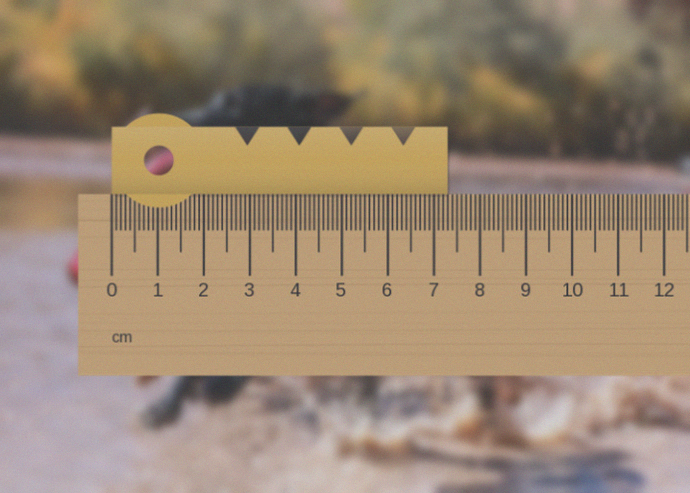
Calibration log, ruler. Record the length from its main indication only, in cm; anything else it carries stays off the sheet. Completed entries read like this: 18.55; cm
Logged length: 7.3; cm
